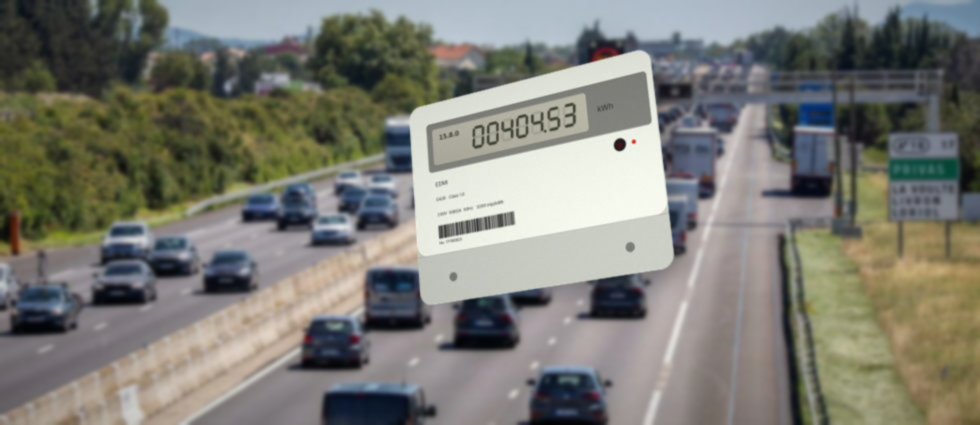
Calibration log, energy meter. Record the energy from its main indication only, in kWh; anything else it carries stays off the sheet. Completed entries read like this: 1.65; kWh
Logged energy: 404.53; kWh
